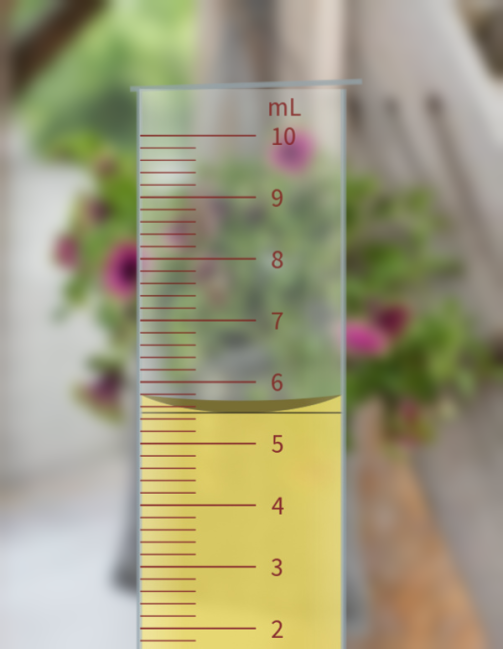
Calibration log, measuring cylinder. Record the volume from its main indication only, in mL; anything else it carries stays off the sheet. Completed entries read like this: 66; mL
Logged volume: 5.5; mL
